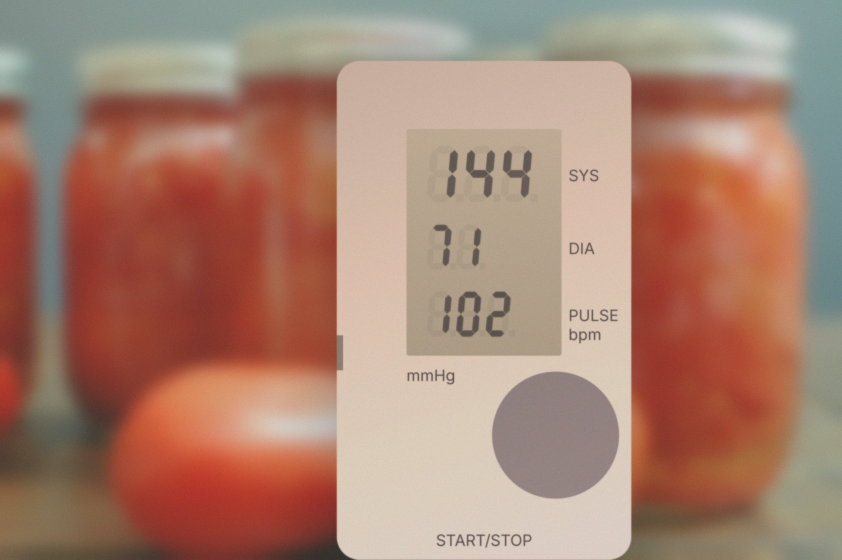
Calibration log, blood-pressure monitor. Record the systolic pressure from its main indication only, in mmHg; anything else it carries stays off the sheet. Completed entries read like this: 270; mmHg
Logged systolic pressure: 144; mmHg
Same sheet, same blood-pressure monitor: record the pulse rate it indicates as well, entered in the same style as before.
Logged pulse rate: 102; bpm
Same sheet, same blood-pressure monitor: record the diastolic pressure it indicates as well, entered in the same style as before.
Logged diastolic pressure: 71; mmHg
